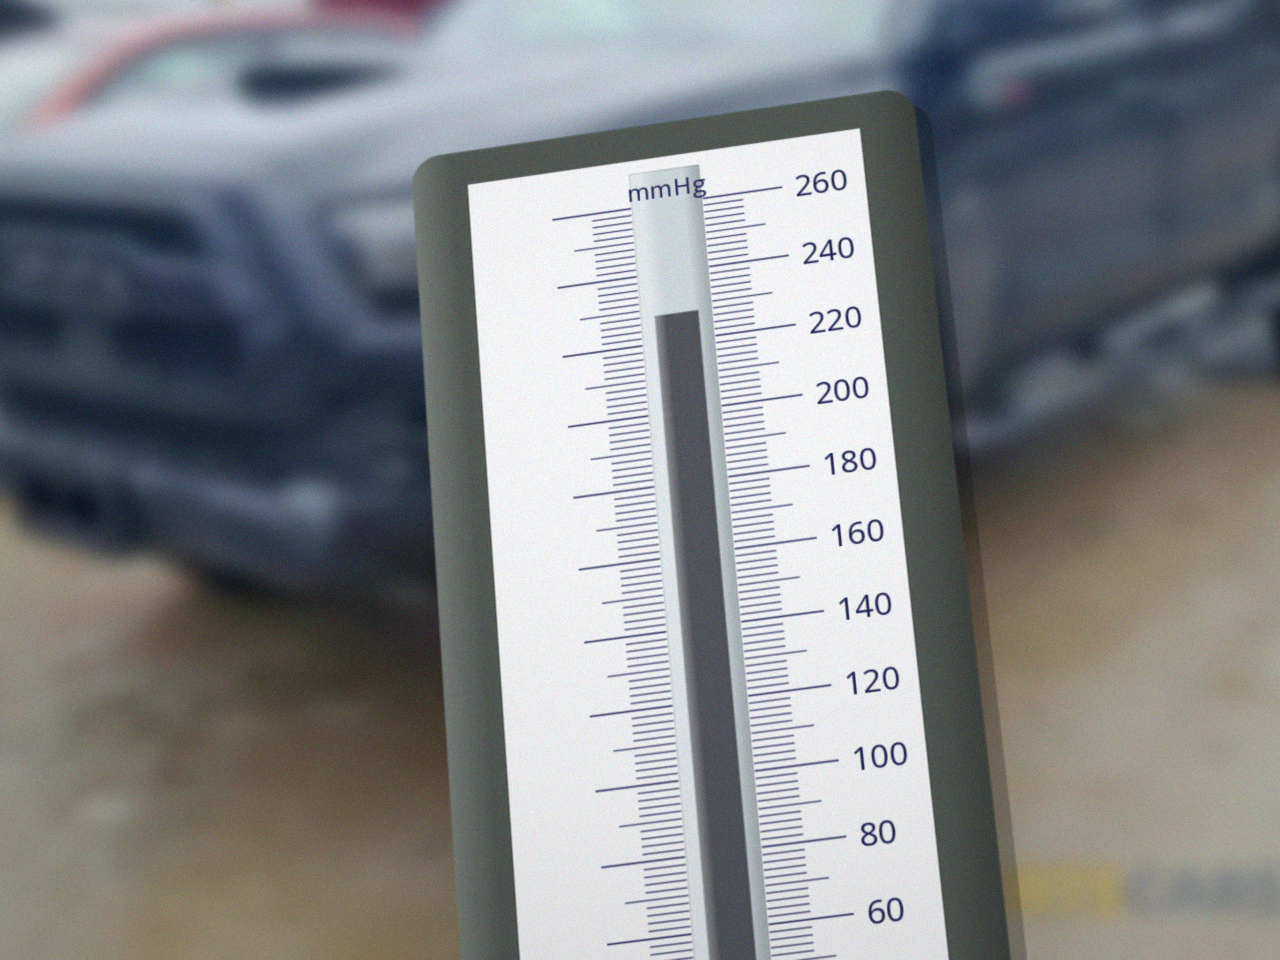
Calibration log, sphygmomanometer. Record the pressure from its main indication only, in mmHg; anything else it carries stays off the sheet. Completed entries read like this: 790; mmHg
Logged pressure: 228; mmHg
